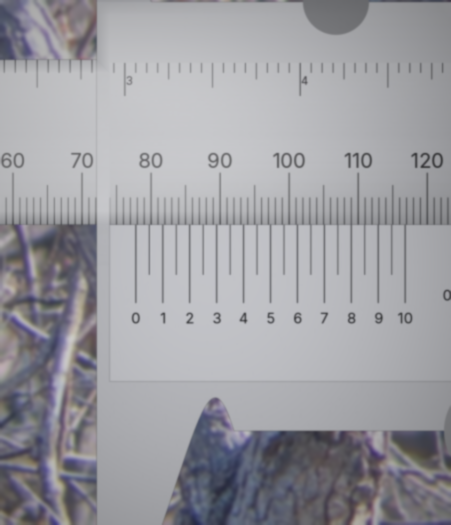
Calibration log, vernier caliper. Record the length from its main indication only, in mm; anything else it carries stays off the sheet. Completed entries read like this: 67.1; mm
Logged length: 77.8; mm
